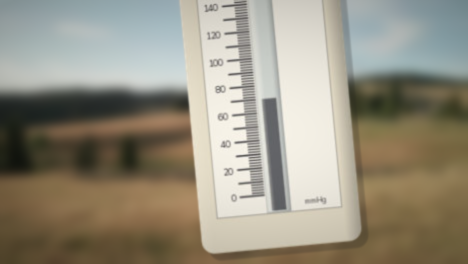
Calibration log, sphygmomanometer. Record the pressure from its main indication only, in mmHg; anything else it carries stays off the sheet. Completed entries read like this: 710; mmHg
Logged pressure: 70; mmHg
